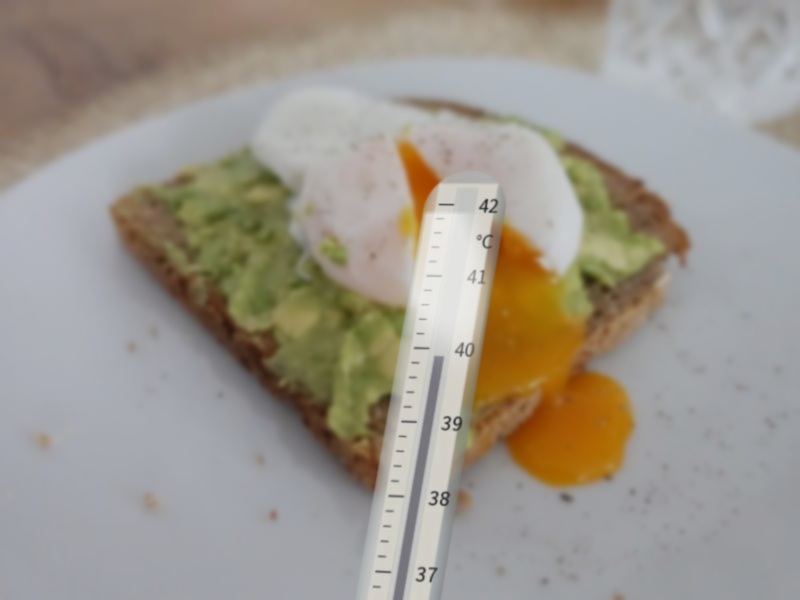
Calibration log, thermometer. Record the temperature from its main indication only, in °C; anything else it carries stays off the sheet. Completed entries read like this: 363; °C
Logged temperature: 39.9; °C
